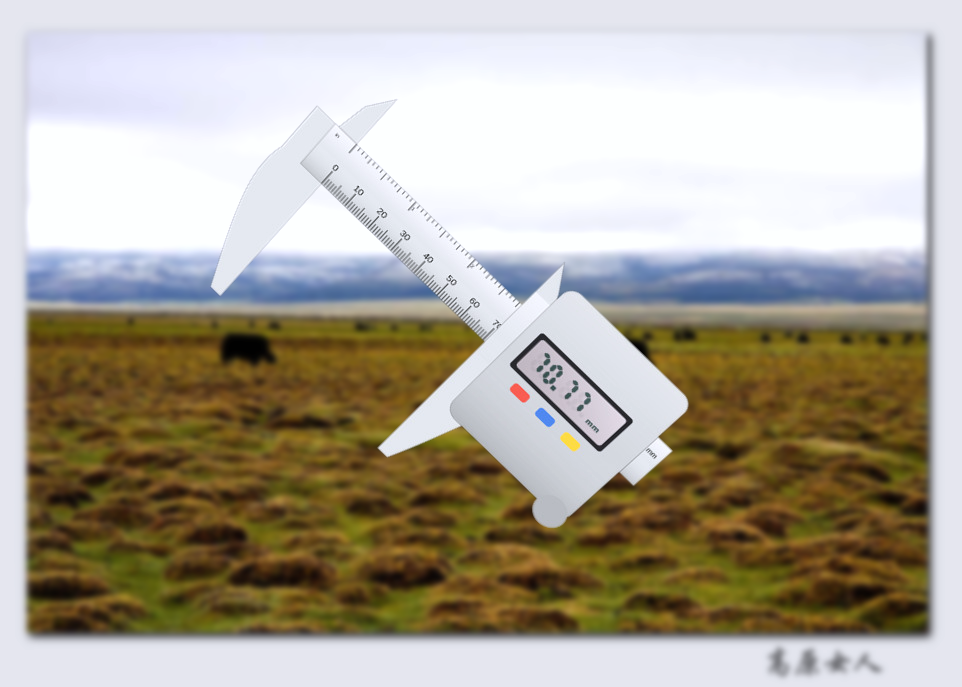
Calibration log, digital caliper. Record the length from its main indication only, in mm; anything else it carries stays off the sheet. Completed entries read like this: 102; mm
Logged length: 70.77; mm
